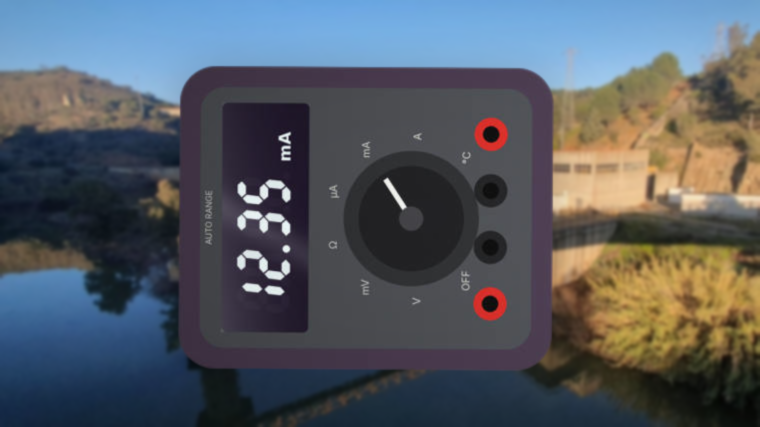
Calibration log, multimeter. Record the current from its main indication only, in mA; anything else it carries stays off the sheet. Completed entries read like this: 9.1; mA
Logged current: 12.35; mA
